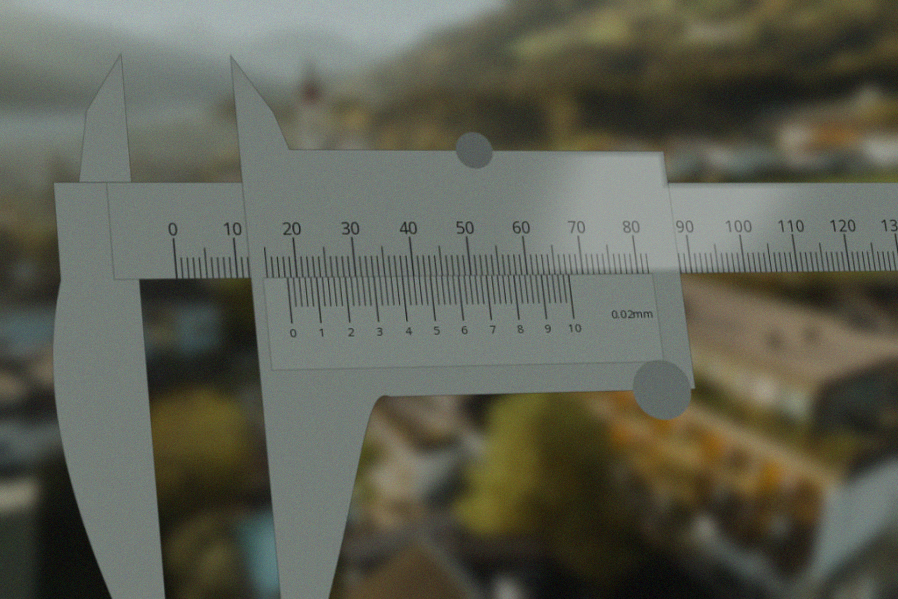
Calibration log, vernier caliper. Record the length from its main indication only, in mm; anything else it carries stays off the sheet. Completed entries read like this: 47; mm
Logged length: 18.4; mm
